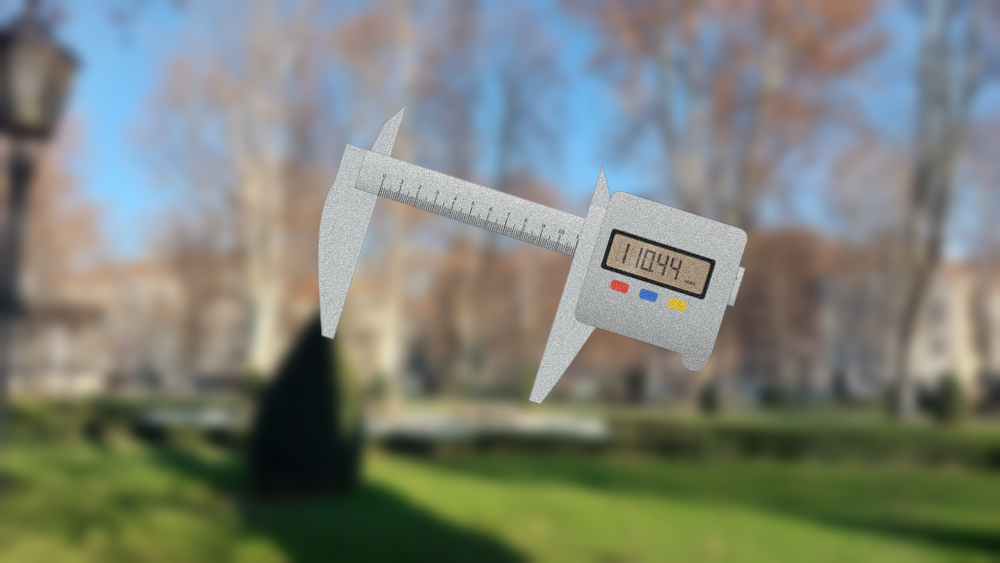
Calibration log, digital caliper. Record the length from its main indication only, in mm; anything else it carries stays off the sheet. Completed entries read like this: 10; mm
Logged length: 110.44; mm
